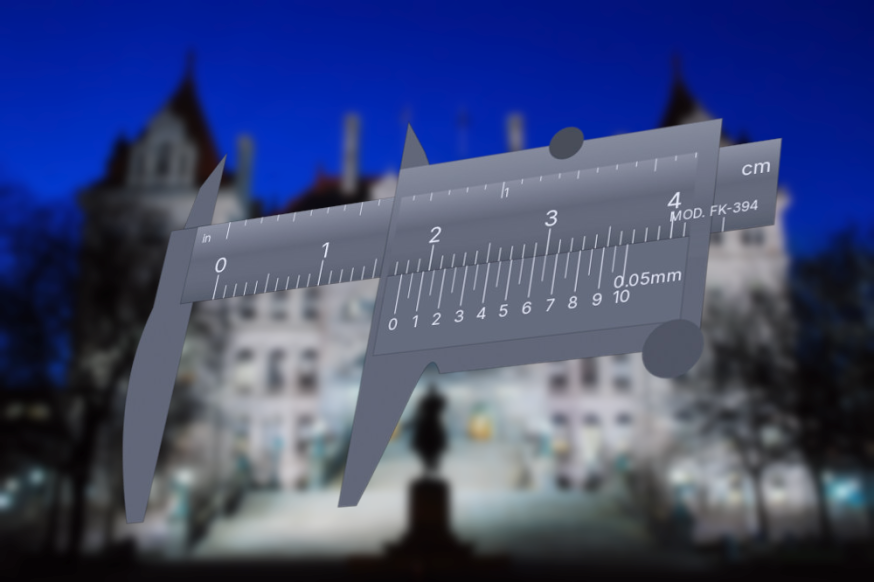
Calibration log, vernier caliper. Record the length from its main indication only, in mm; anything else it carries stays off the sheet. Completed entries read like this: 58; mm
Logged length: 17.6; mm
